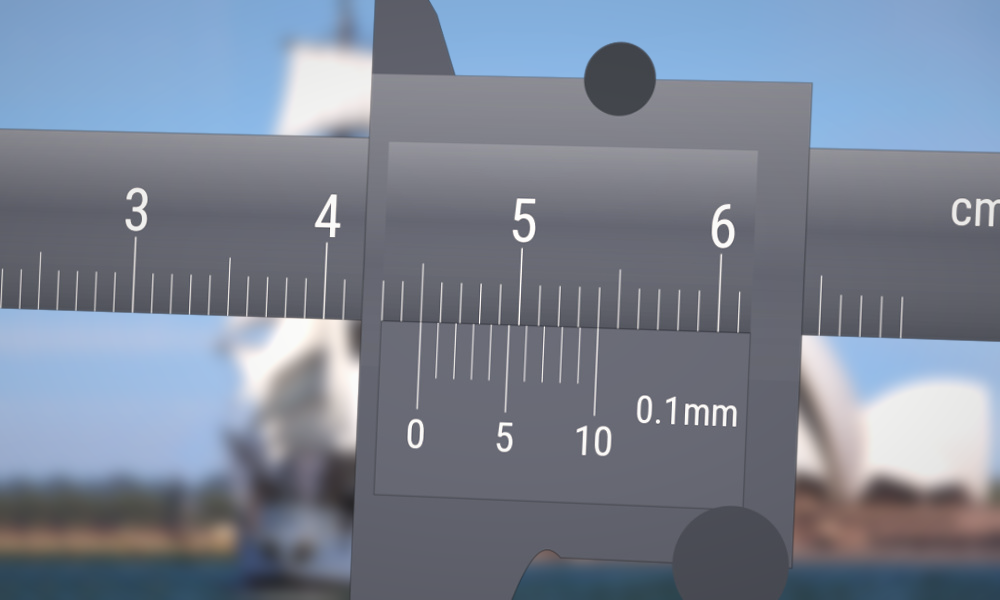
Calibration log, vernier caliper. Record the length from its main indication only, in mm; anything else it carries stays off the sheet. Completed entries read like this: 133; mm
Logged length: 45.0; mm
